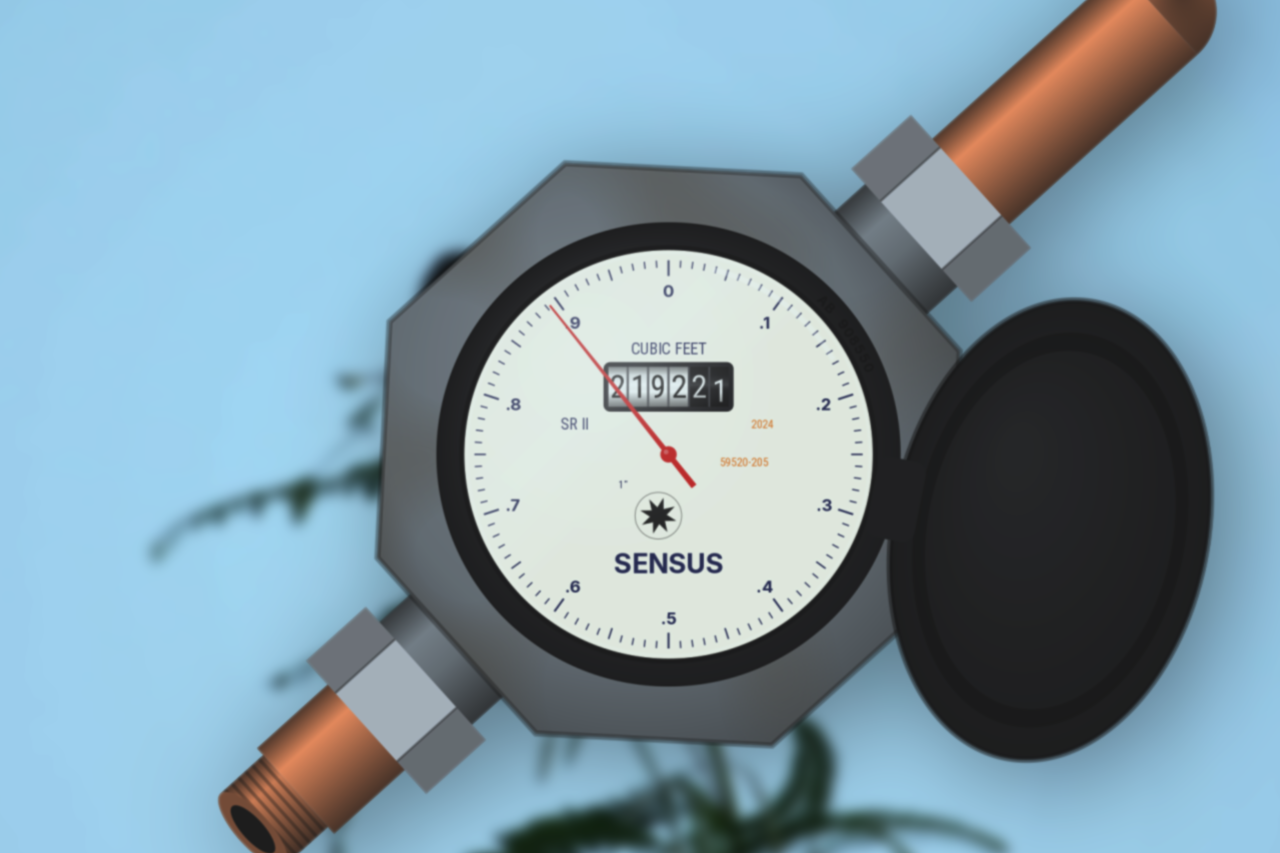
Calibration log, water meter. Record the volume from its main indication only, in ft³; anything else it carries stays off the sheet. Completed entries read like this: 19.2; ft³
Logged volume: 219220.89; ft³
